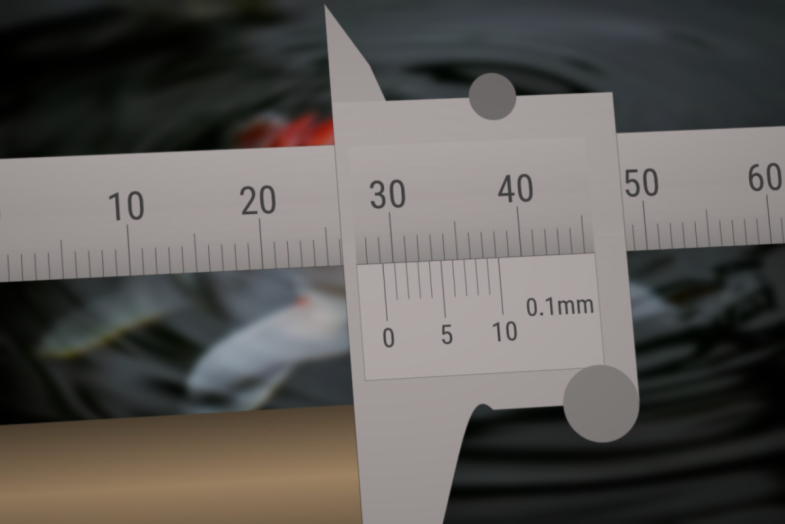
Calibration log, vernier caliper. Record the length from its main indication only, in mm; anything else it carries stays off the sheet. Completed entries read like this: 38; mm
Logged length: 29.2; mm
